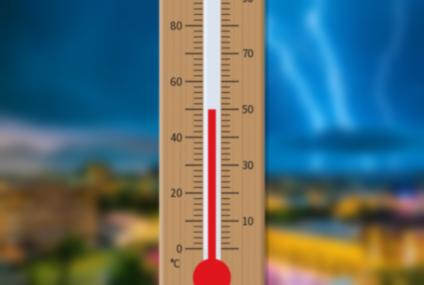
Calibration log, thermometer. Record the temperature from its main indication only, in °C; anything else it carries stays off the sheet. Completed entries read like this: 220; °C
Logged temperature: 50; °C
